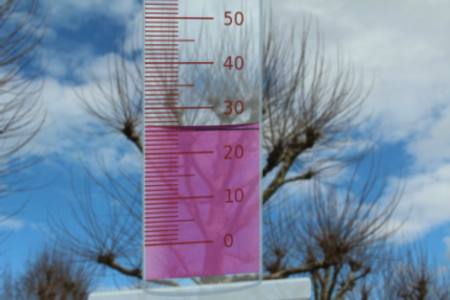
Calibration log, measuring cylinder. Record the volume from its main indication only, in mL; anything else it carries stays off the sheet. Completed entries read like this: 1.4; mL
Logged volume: 25; mL
